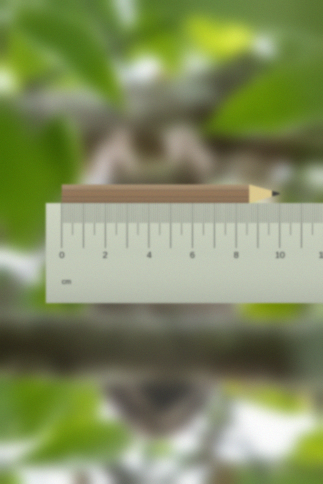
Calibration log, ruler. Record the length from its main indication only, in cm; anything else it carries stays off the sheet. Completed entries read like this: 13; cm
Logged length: 10; cm
